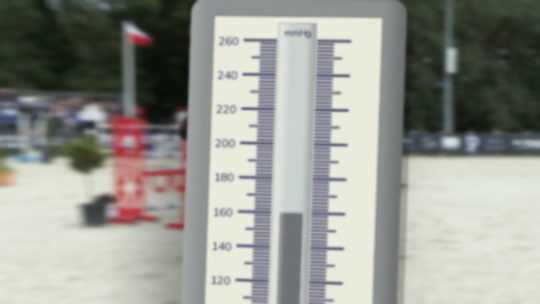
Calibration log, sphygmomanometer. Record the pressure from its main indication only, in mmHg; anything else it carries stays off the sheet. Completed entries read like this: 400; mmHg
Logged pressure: 160; mmHg
